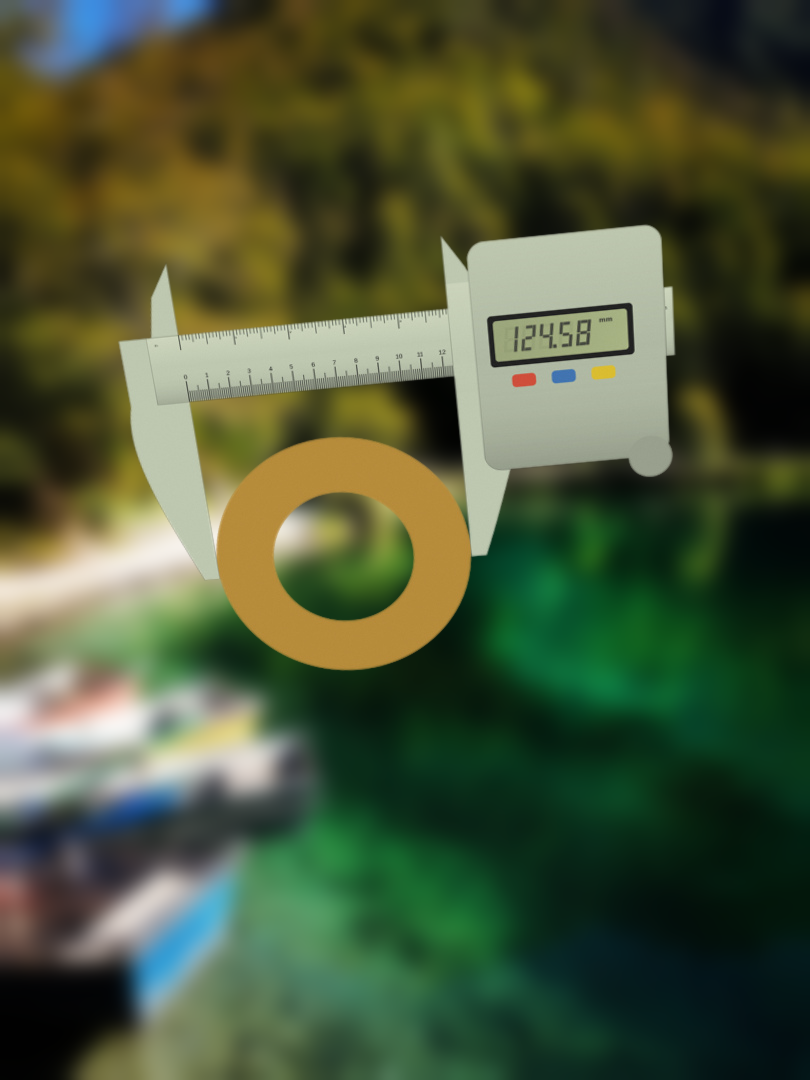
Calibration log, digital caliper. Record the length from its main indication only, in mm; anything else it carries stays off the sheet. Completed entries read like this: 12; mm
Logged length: 124.58; mm
